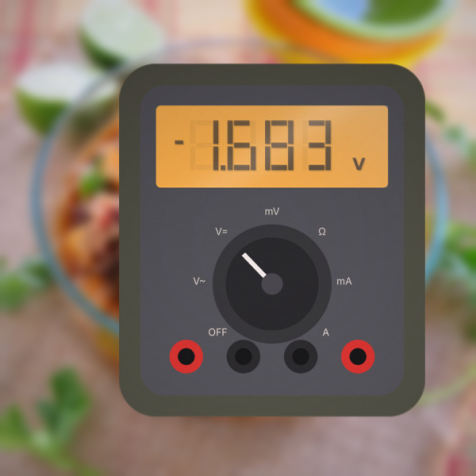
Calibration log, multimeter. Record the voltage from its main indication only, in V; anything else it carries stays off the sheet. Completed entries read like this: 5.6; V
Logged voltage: -1.683; V
